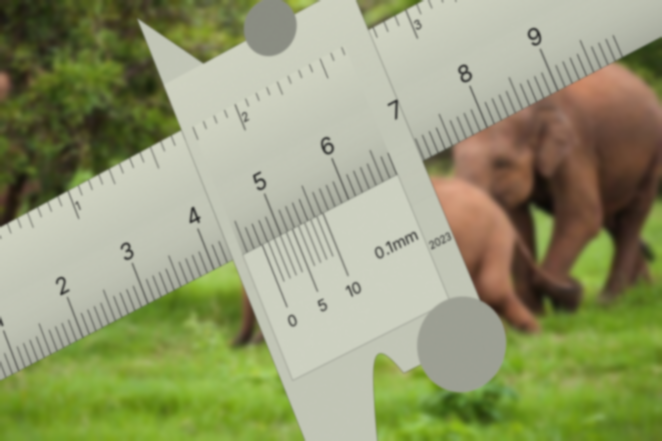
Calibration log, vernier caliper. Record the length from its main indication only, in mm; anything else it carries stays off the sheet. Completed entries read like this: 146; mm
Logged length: 47.2; mm
